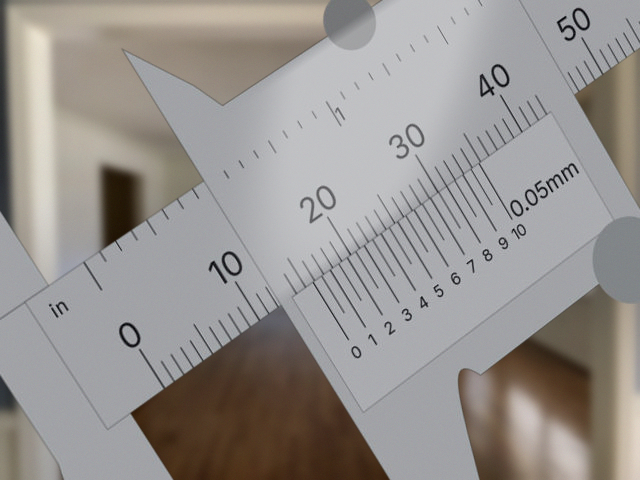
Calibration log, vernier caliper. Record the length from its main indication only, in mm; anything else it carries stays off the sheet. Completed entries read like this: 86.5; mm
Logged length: 15.8; mm
